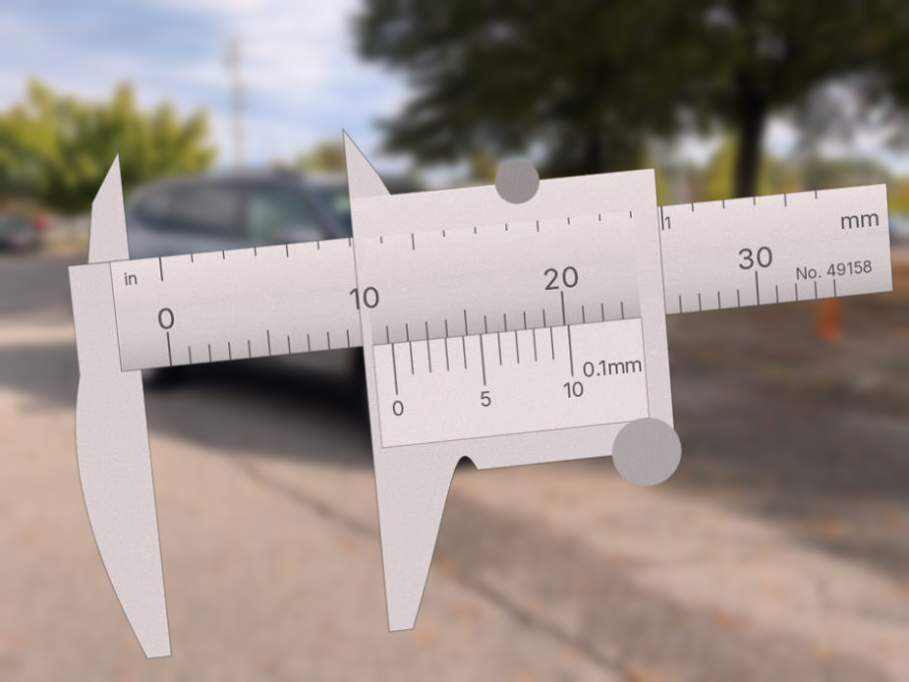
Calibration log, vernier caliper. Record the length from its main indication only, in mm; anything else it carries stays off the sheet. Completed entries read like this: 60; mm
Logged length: 11.2; mm
